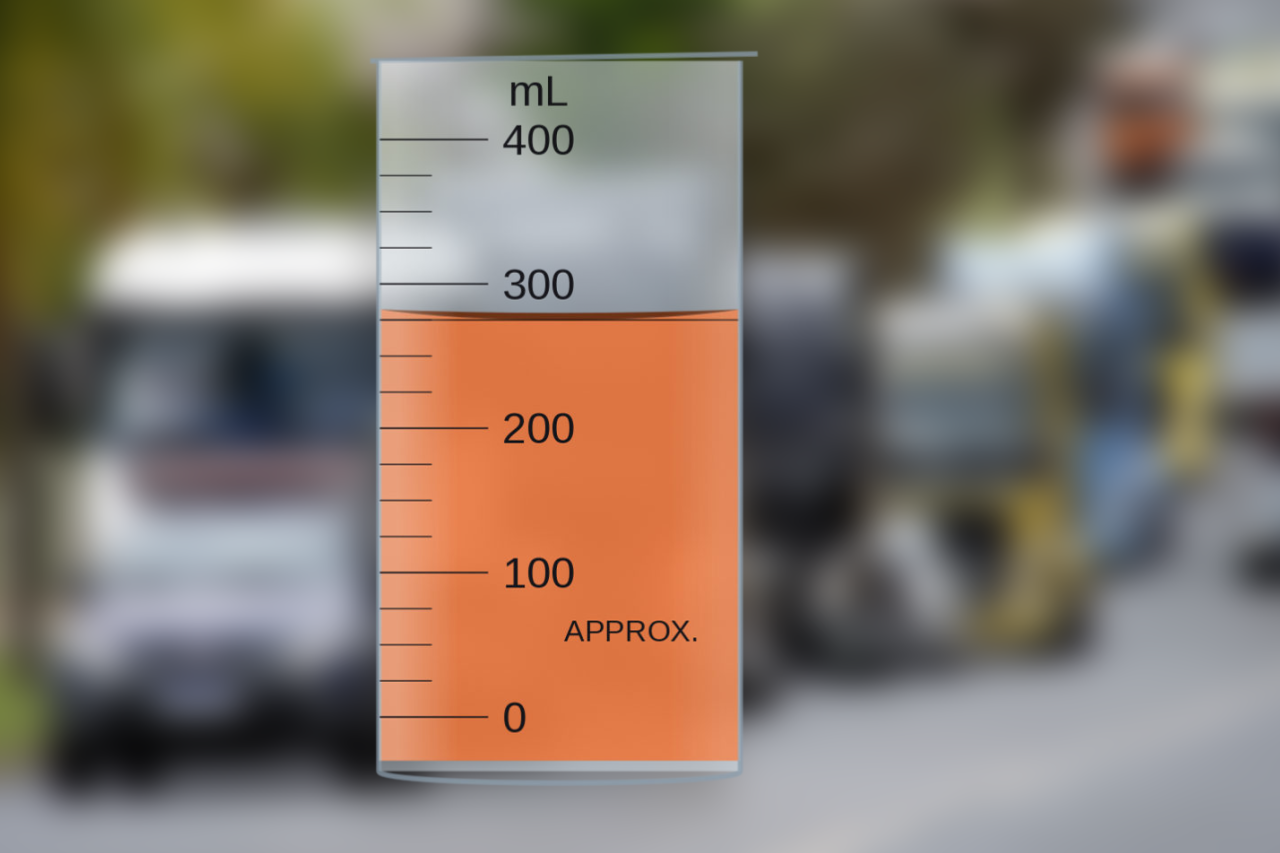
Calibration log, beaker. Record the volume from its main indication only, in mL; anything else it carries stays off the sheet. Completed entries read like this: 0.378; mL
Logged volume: 275; mL
